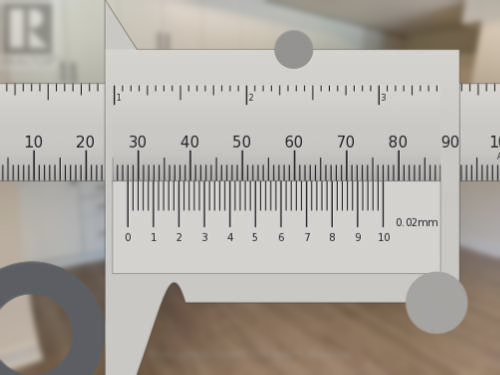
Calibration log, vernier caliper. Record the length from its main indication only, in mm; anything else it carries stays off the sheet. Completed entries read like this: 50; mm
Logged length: 28.0; mm
